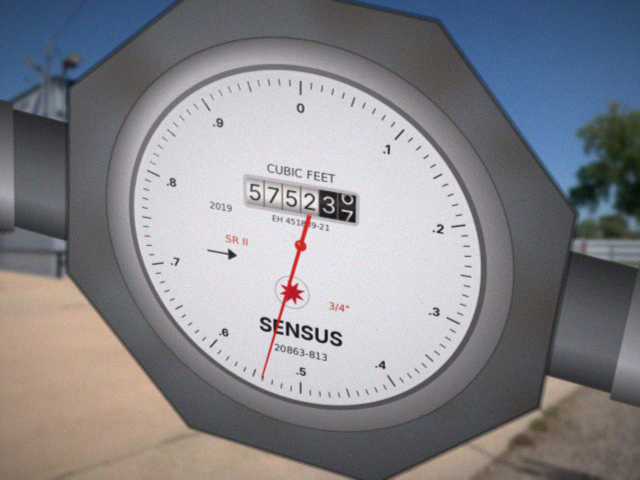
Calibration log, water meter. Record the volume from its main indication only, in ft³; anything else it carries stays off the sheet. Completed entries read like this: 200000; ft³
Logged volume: 575236.54; ft³
